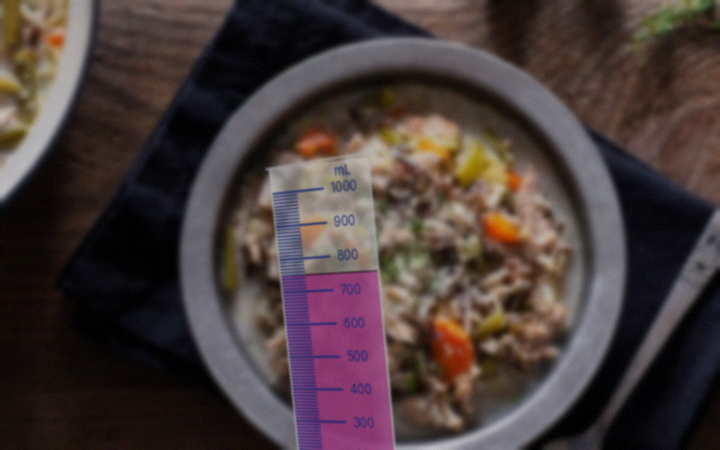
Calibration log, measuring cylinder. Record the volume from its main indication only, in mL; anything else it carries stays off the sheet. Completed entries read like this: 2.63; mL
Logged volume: 750; mL
